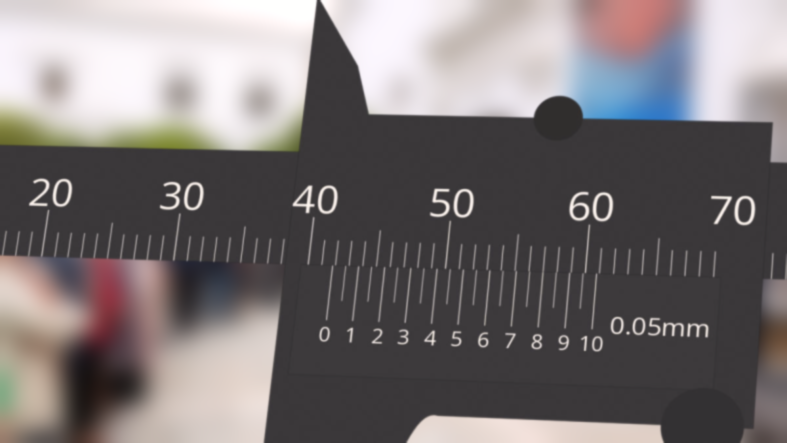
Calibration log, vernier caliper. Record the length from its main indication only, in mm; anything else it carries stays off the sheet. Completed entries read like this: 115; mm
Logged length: 41.8; mm
